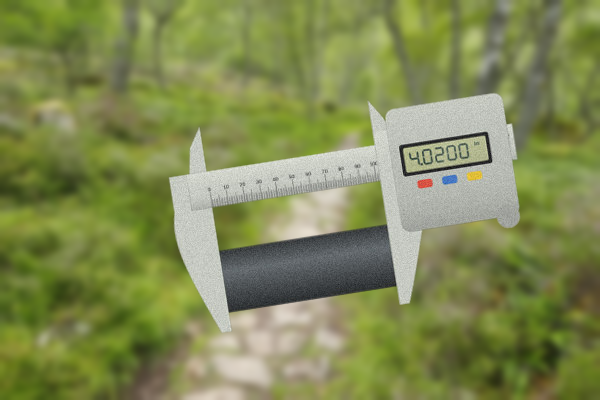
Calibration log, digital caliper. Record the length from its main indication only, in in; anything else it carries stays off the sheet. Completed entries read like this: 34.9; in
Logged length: 4.0200; in
